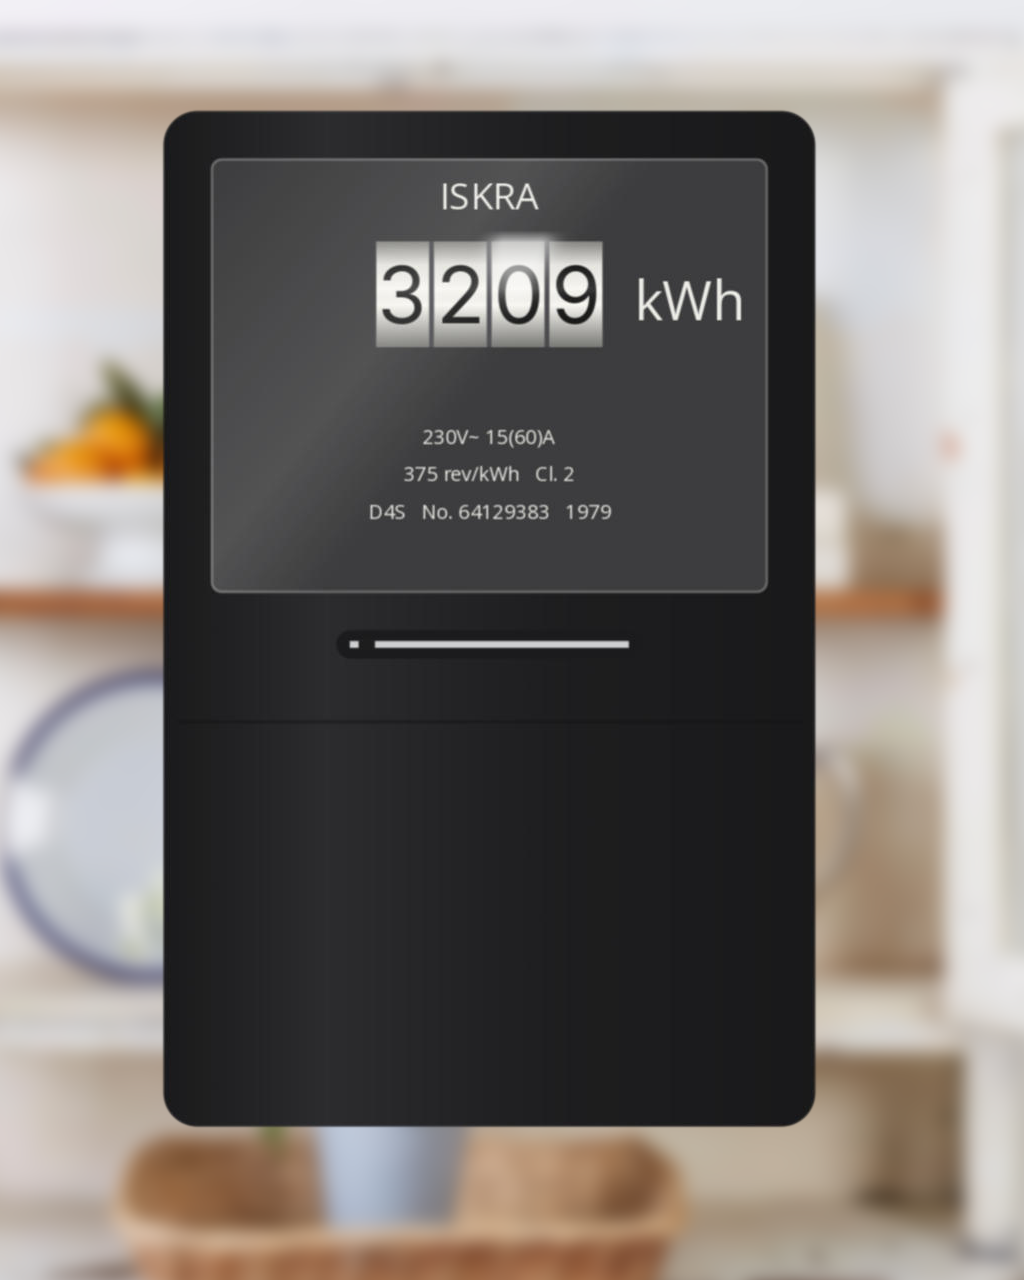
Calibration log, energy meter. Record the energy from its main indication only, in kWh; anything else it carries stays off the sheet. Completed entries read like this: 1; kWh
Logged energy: 3209; kWh
